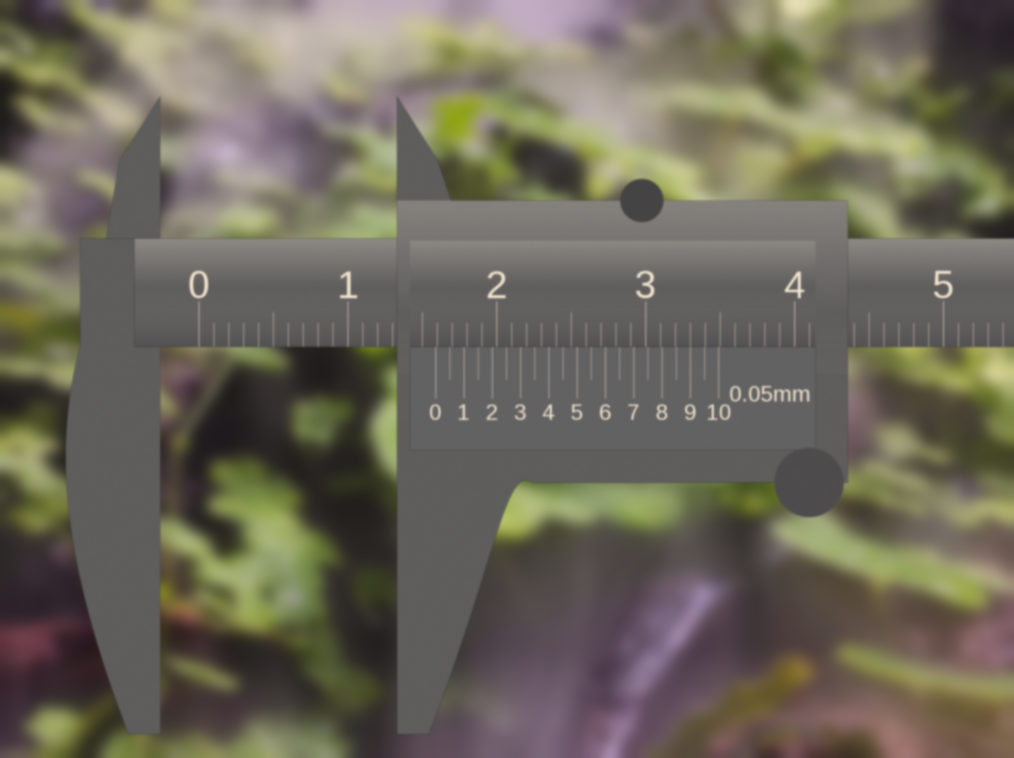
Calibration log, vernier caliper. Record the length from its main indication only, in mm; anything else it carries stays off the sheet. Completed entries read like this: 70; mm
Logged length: 15.9; mm
